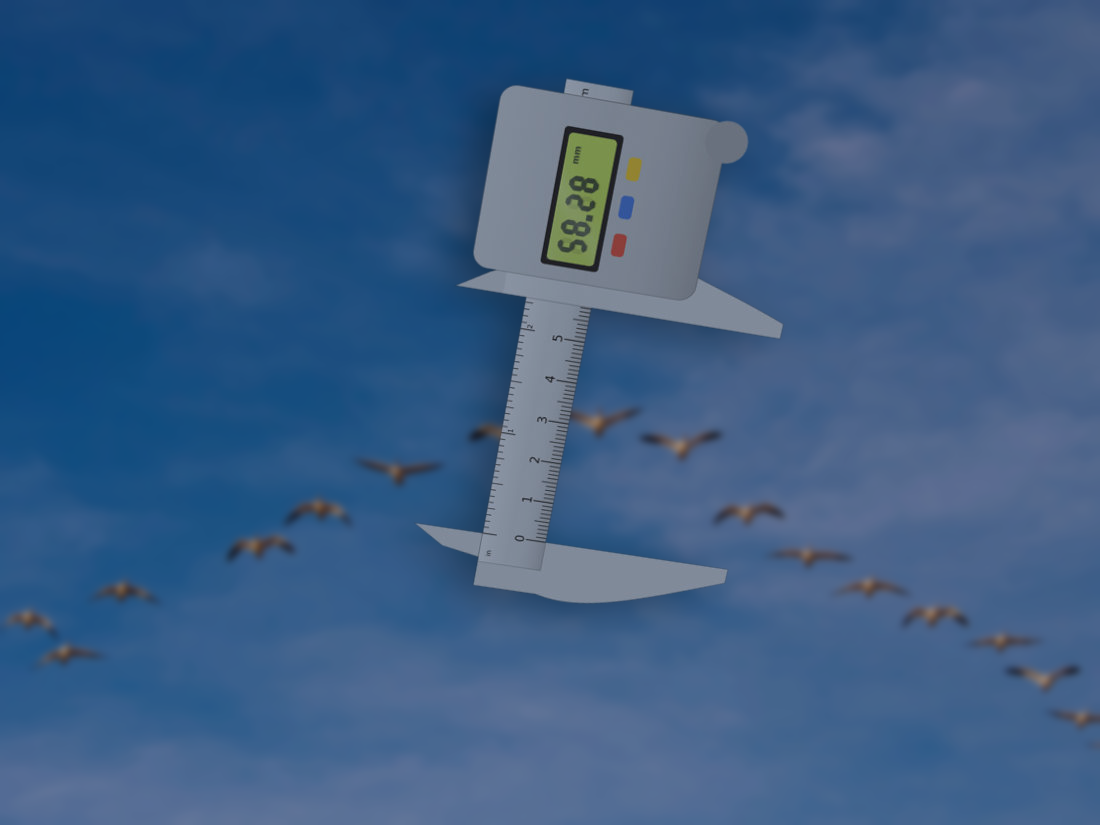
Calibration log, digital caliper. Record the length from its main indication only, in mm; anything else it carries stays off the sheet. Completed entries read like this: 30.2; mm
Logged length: 58.28; mm
